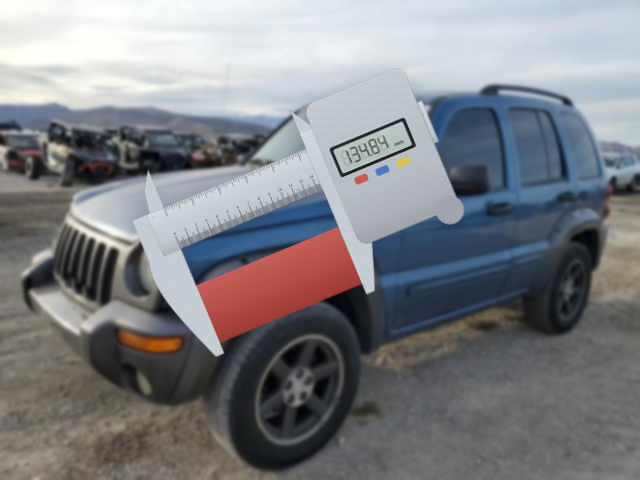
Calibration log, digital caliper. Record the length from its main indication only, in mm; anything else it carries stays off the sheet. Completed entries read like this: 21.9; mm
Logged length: 134.84; mm
